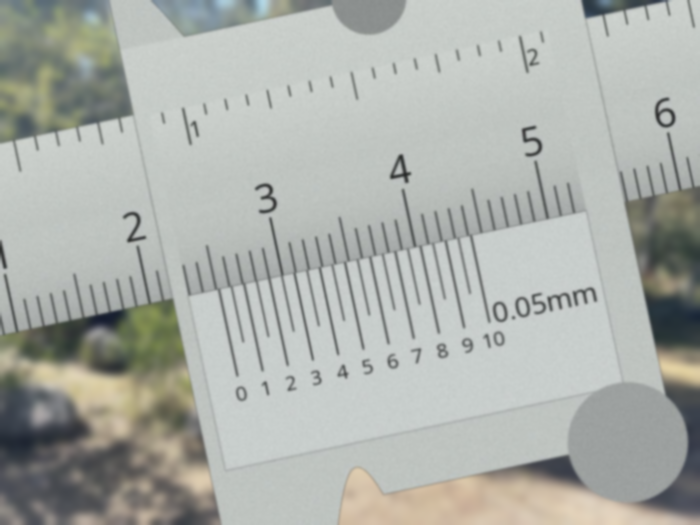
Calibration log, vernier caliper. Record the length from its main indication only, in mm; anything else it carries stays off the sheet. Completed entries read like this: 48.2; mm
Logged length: 25.2; mm
